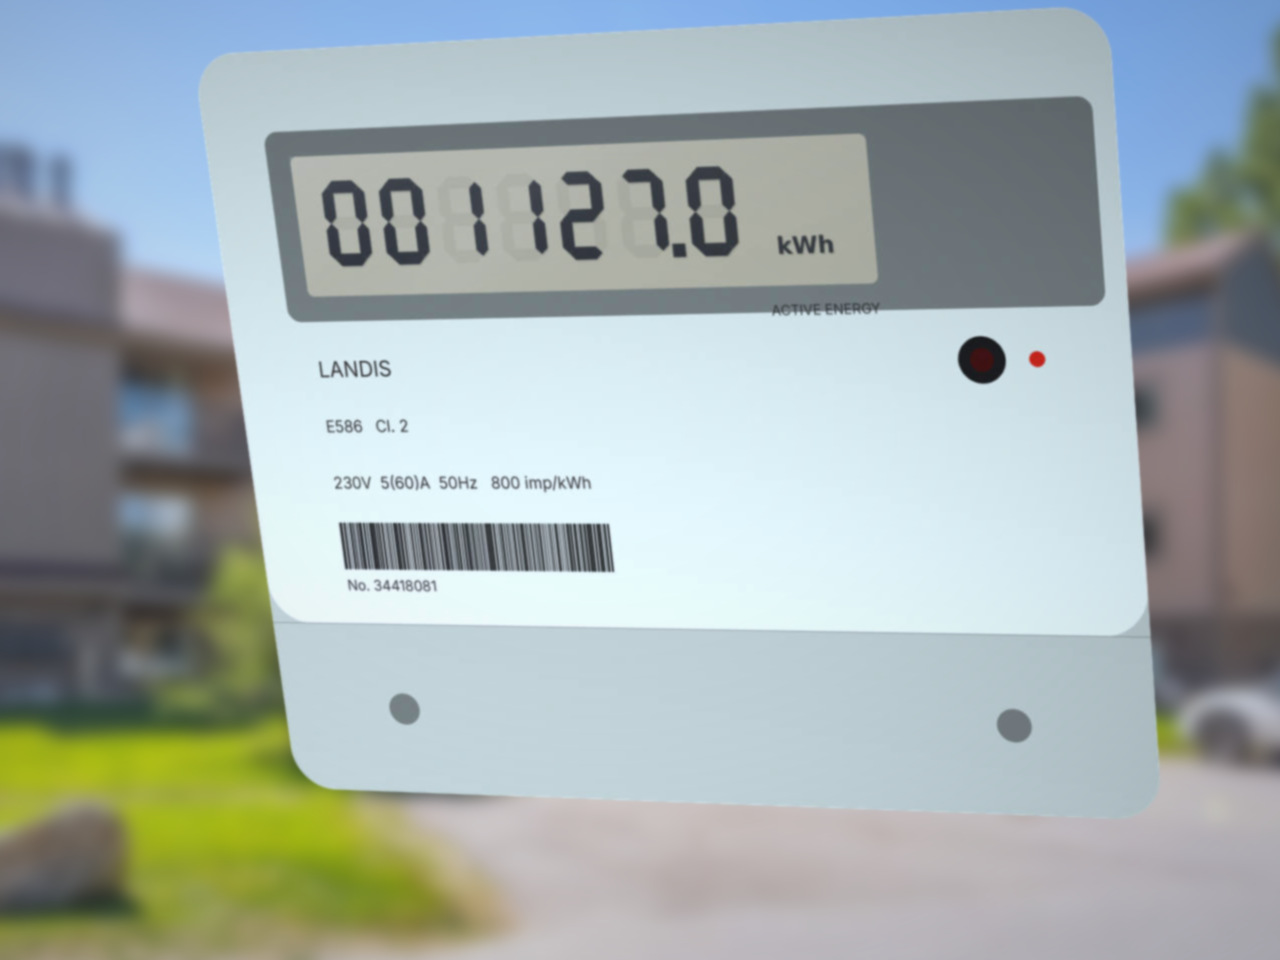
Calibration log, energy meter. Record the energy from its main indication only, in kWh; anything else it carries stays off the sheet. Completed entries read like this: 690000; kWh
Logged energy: 1127.0; kWh
